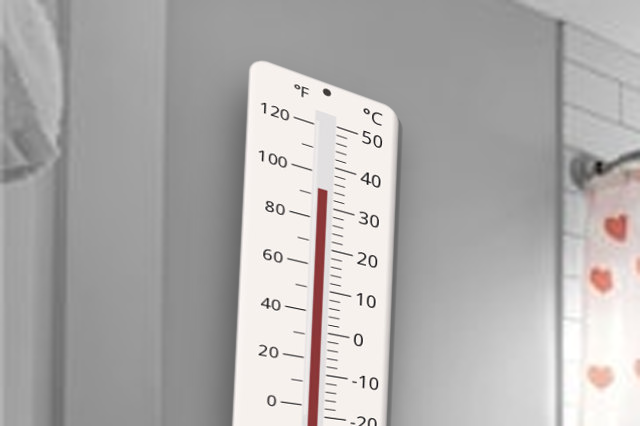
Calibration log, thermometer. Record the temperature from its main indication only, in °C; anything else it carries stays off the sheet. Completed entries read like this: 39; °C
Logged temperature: 34; °C
